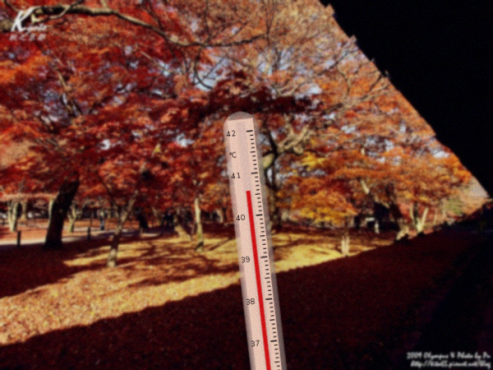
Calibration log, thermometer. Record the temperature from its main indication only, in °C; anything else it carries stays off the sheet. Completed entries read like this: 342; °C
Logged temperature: 40.6; °C
